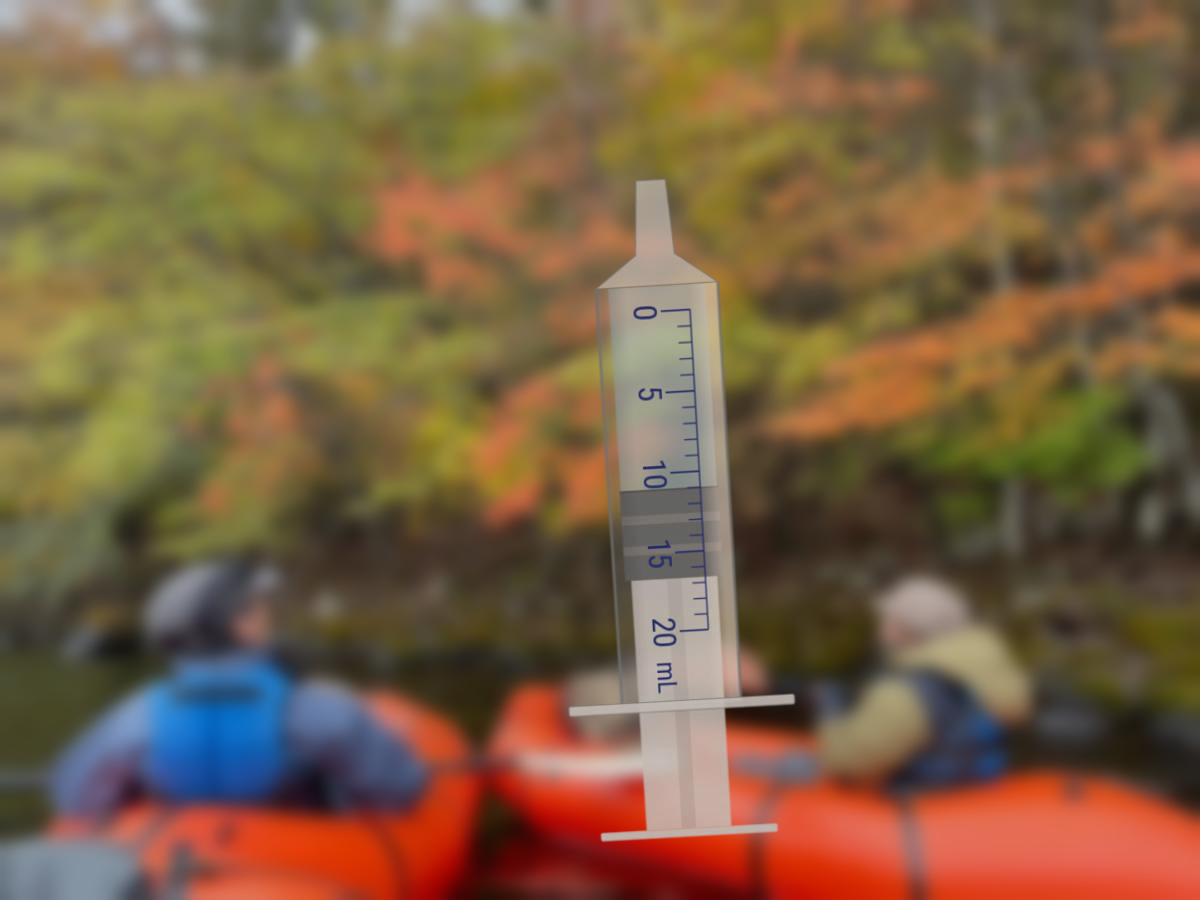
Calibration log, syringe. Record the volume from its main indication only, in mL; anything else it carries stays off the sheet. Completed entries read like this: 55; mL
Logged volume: 11; mL
